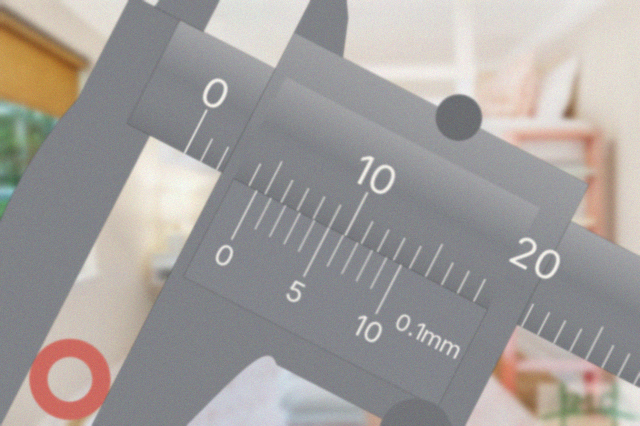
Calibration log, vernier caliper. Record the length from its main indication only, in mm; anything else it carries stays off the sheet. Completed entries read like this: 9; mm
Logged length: 4.5; mm
